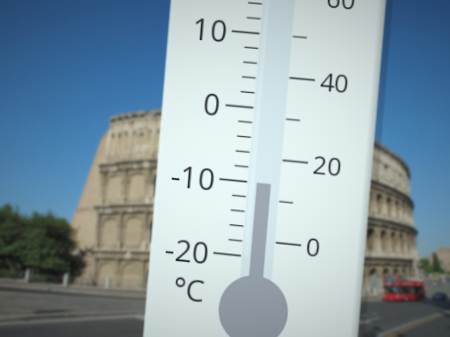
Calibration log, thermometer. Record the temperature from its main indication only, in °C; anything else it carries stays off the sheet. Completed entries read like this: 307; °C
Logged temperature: -10; °C
